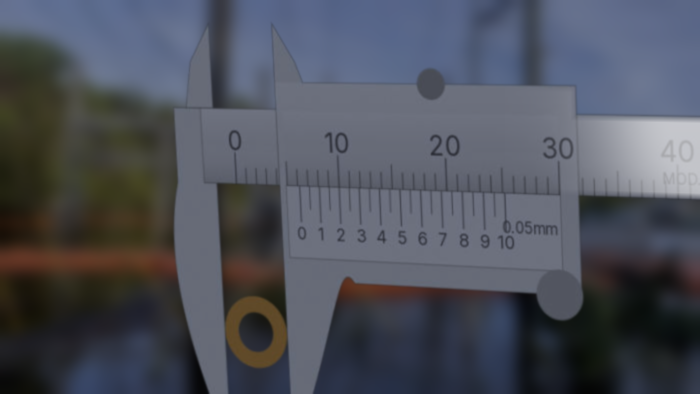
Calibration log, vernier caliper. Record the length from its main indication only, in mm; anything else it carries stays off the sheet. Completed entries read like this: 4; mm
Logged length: 6.2; mm
